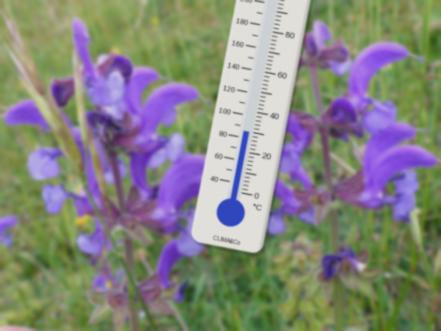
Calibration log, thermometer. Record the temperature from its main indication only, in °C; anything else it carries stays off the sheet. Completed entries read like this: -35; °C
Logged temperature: 30; °C
